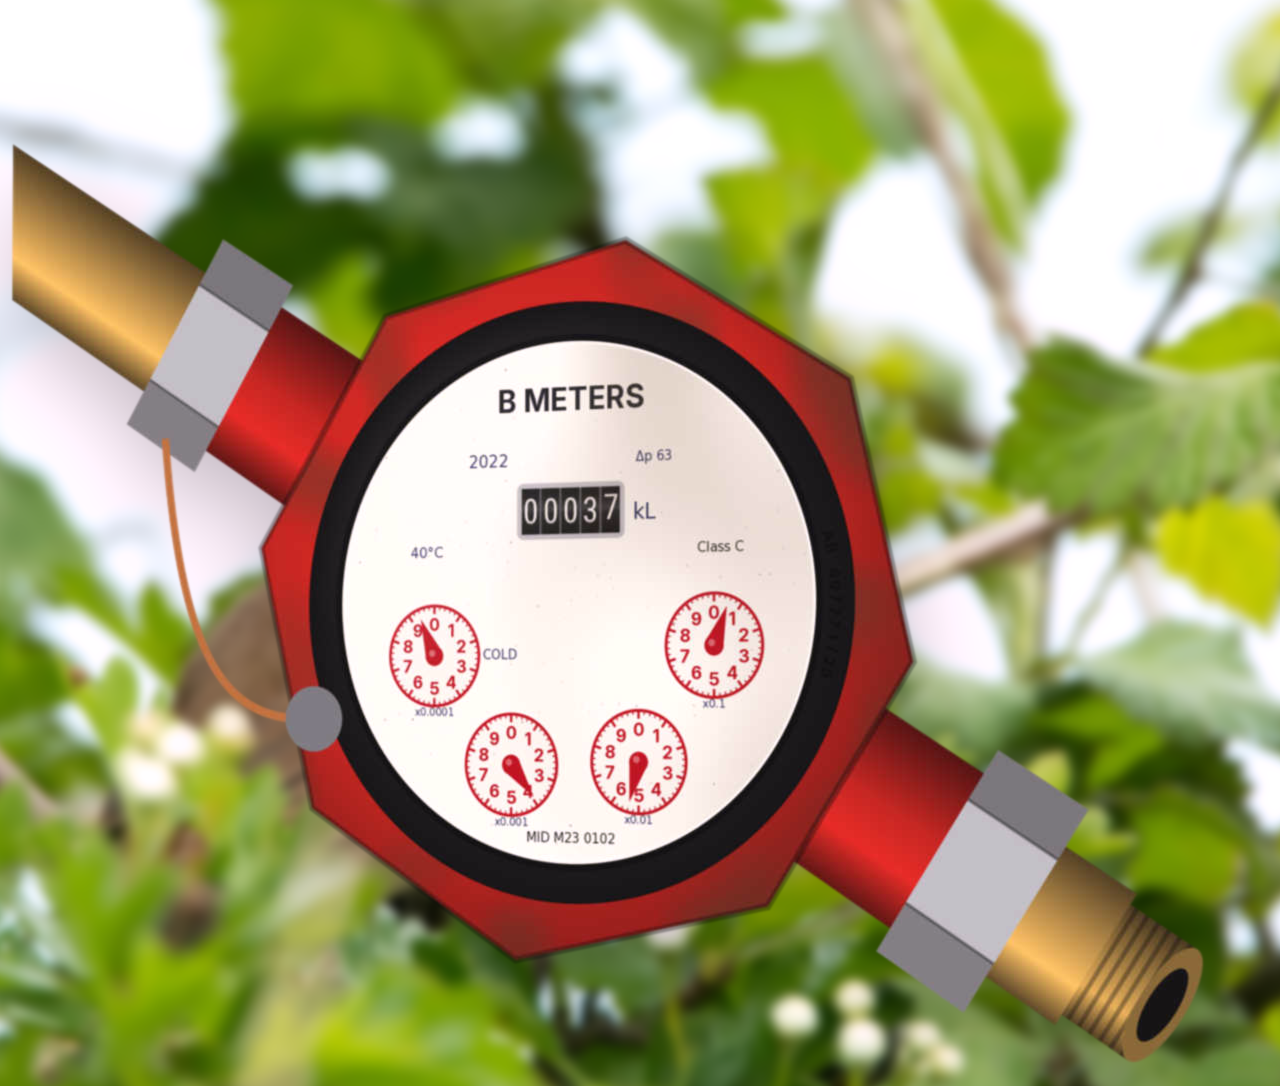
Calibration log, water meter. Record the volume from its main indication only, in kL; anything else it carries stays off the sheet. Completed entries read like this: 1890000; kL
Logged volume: 37.0539; kL
